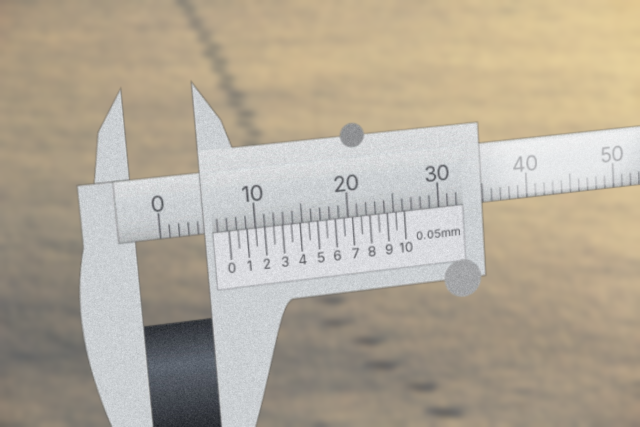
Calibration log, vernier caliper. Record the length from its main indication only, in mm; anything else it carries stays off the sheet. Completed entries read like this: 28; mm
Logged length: 7.2; mm
